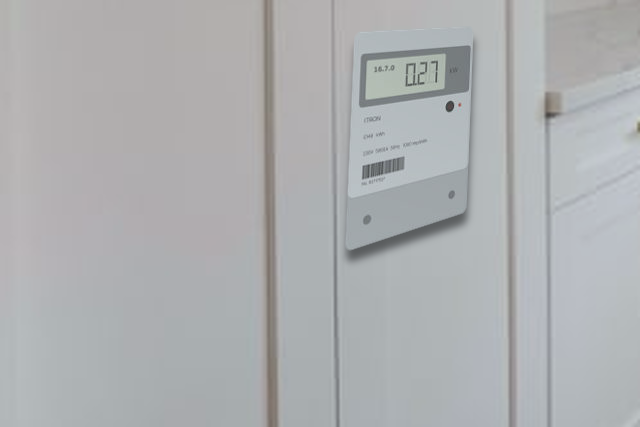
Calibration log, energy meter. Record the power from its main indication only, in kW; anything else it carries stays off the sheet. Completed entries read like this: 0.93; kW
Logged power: 0.27; kW
